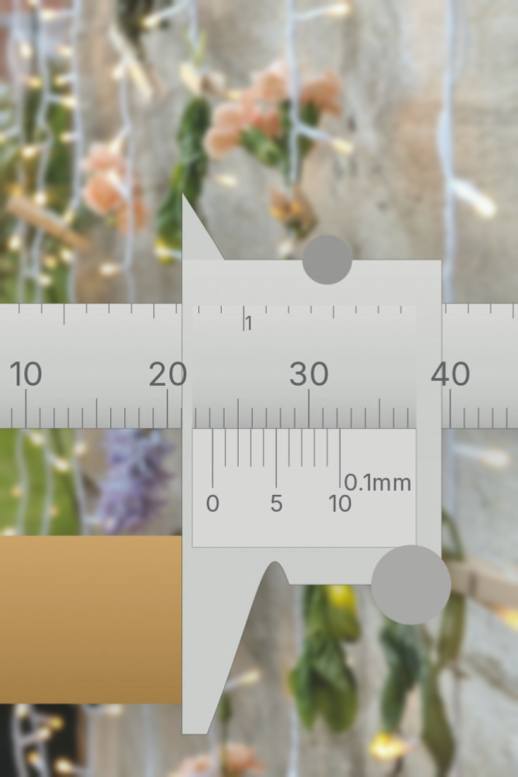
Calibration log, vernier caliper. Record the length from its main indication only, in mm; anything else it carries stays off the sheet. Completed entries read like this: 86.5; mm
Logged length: 23.2; mm
